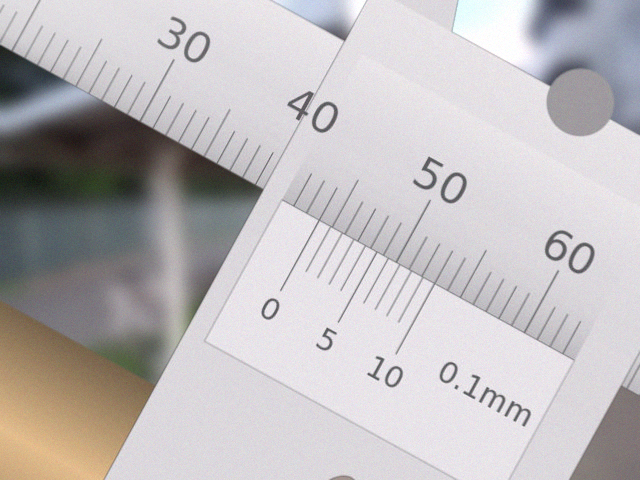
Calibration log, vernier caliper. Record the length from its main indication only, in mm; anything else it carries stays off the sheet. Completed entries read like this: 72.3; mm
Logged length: 44.0; mm
